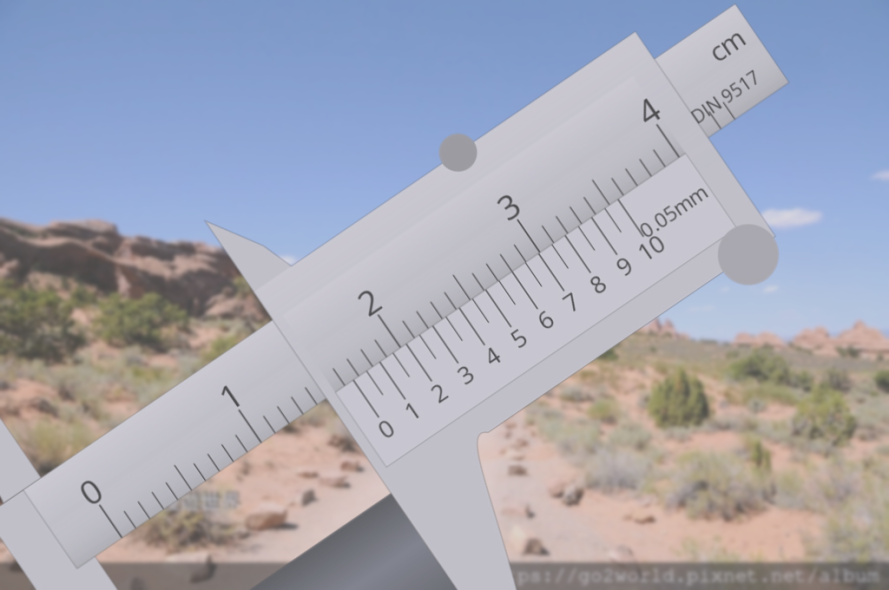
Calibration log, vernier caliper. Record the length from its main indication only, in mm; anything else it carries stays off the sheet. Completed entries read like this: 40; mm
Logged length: 16.6; mm
